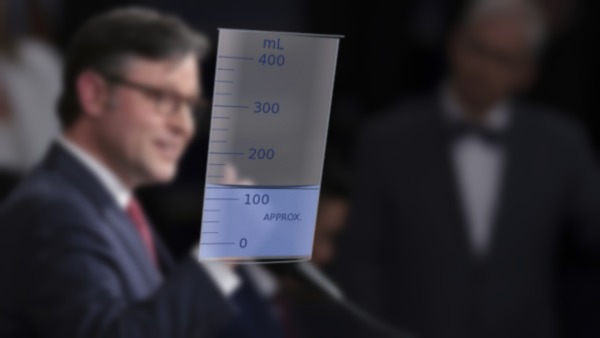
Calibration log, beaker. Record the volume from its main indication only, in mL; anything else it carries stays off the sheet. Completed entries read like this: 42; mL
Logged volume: 125; mL
